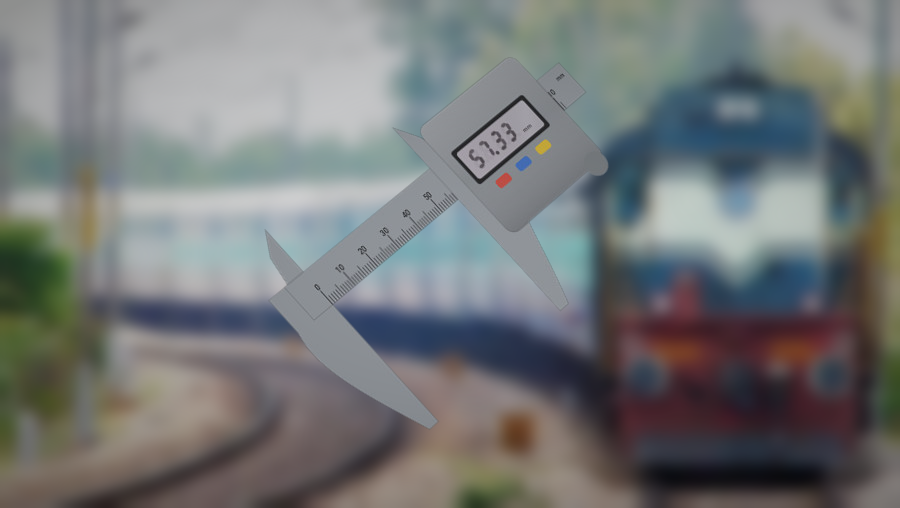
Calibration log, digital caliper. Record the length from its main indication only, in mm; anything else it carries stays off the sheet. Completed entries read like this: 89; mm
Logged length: 57.33; mm
